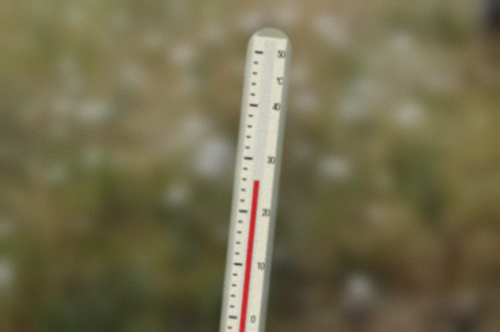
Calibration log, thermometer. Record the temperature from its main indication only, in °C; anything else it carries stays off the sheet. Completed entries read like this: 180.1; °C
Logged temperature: 26; °C
